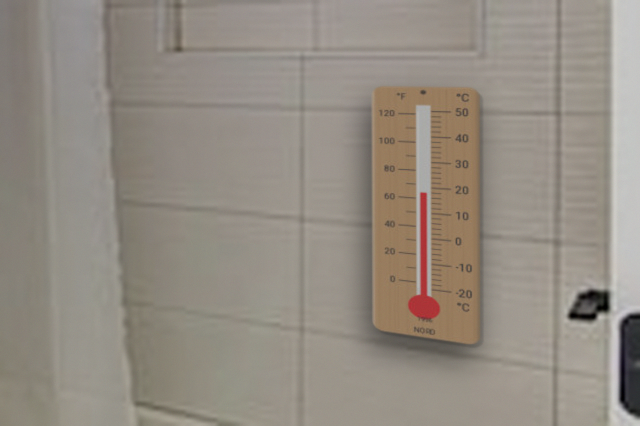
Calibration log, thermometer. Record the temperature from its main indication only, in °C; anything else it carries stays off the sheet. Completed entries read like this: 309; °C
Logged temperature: 18; °C
